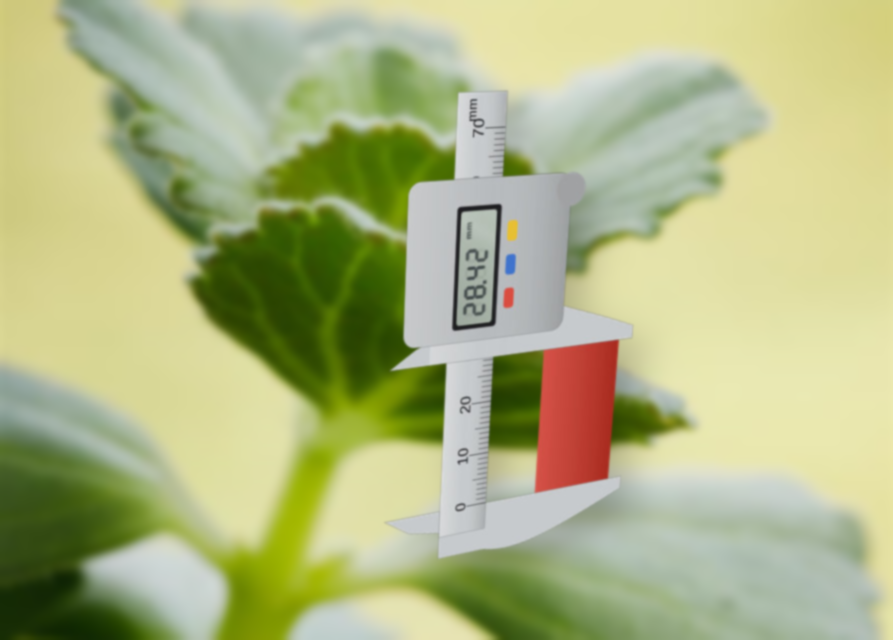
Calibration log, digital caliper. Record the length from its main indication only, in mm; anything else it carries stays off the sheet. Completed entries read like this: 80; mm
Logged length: 28.42; mm
